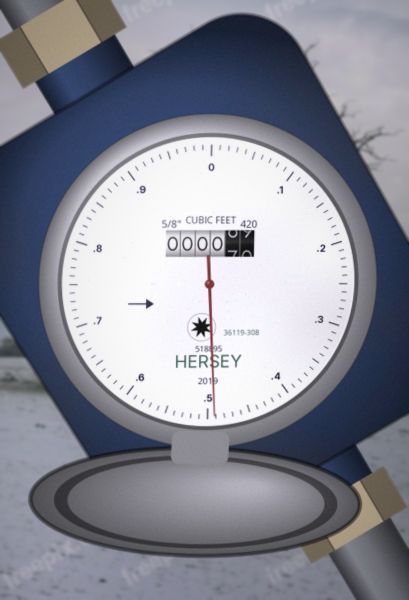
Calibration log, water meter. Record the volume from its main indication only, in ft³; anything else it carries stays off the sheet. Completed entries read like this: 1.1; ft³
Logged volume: 69.49; ft³
